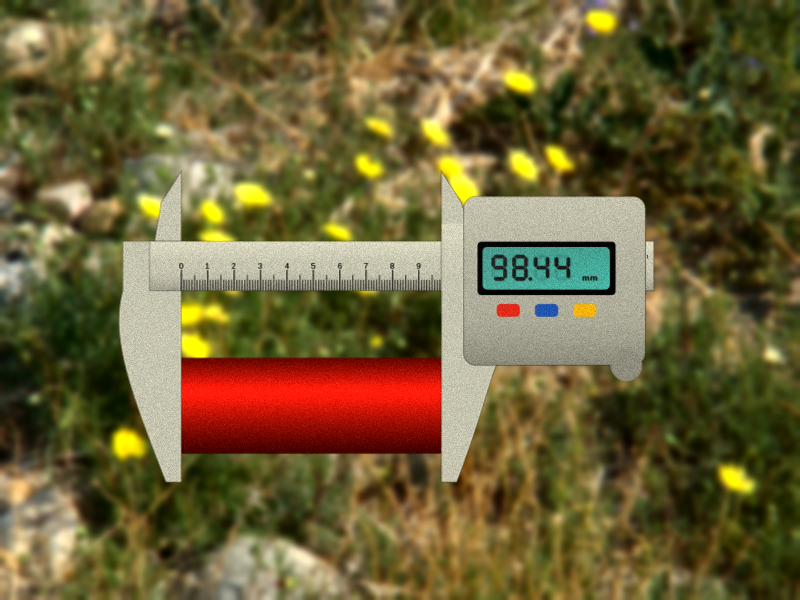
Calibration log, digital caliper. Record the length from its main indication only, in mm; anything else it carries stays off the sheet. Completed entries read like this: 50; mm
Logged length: 98.44; mm
